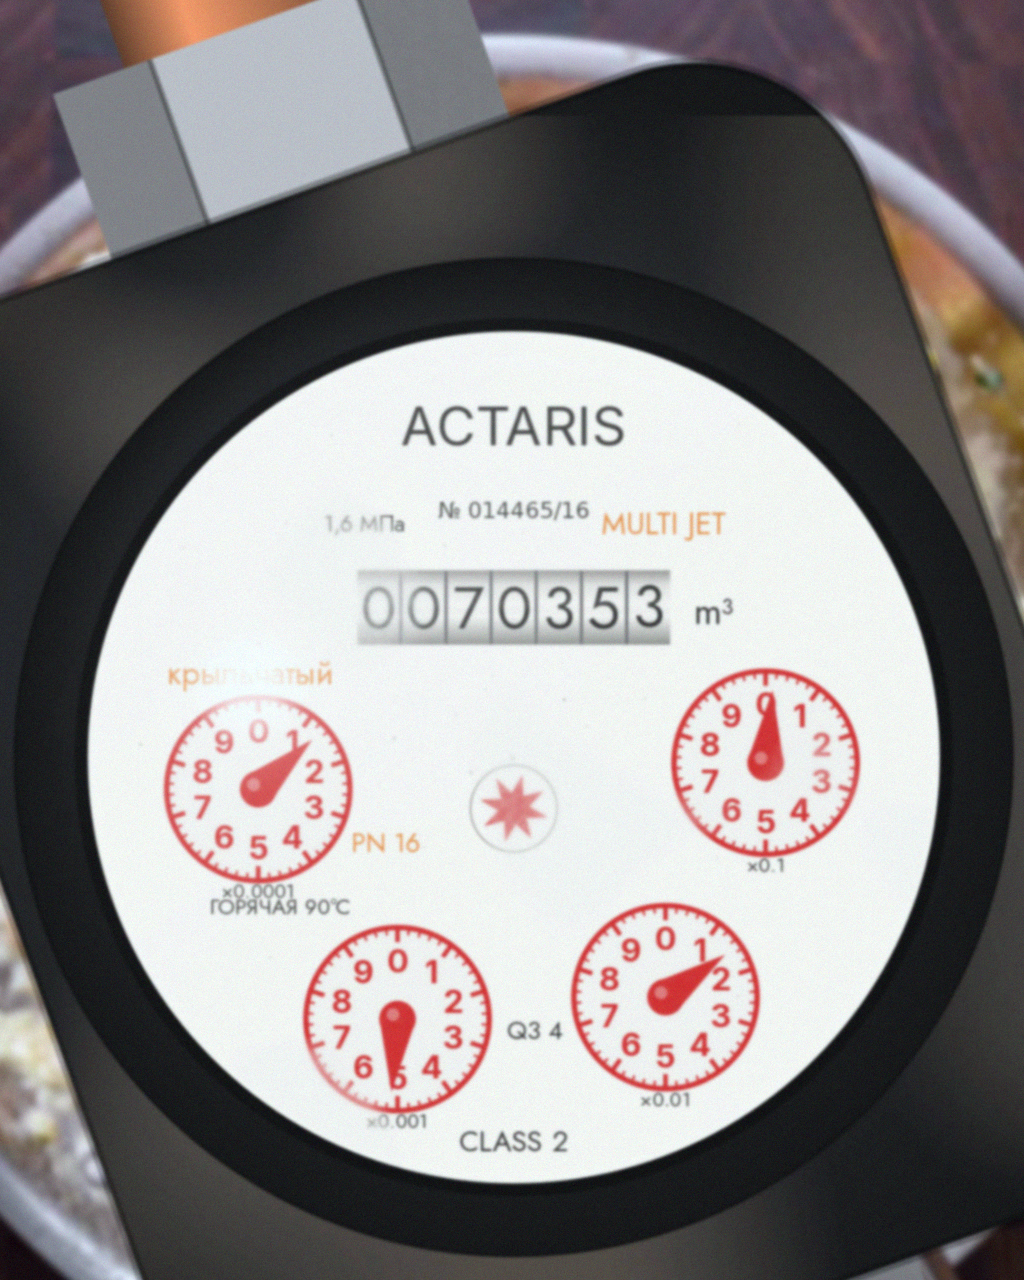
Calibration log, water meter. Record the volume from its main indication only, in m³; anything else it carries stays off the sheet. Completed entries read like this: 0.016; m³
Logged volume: 70353.0151; m³
